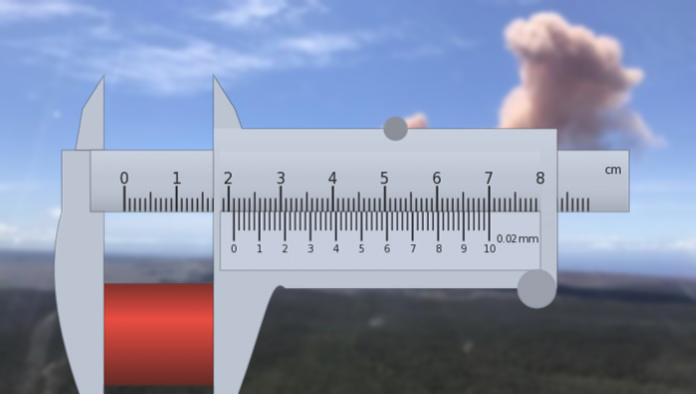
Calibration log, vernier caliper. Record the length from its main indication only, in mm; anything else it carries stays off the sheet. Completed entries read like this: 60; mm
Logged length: 21.0; mm
